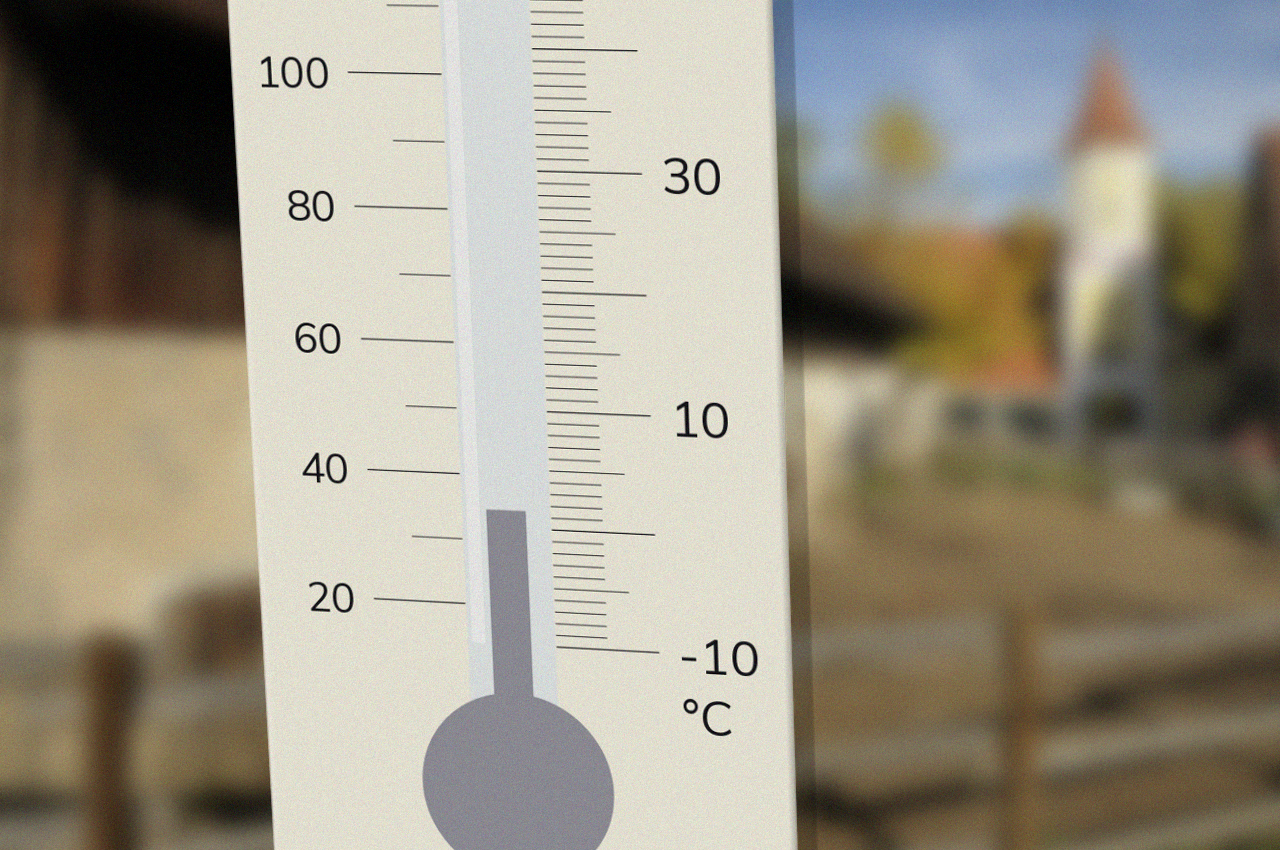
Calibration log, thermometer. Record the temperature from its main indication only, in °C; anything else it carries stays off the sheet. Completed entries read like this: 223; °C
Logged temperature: 1.5; °C
